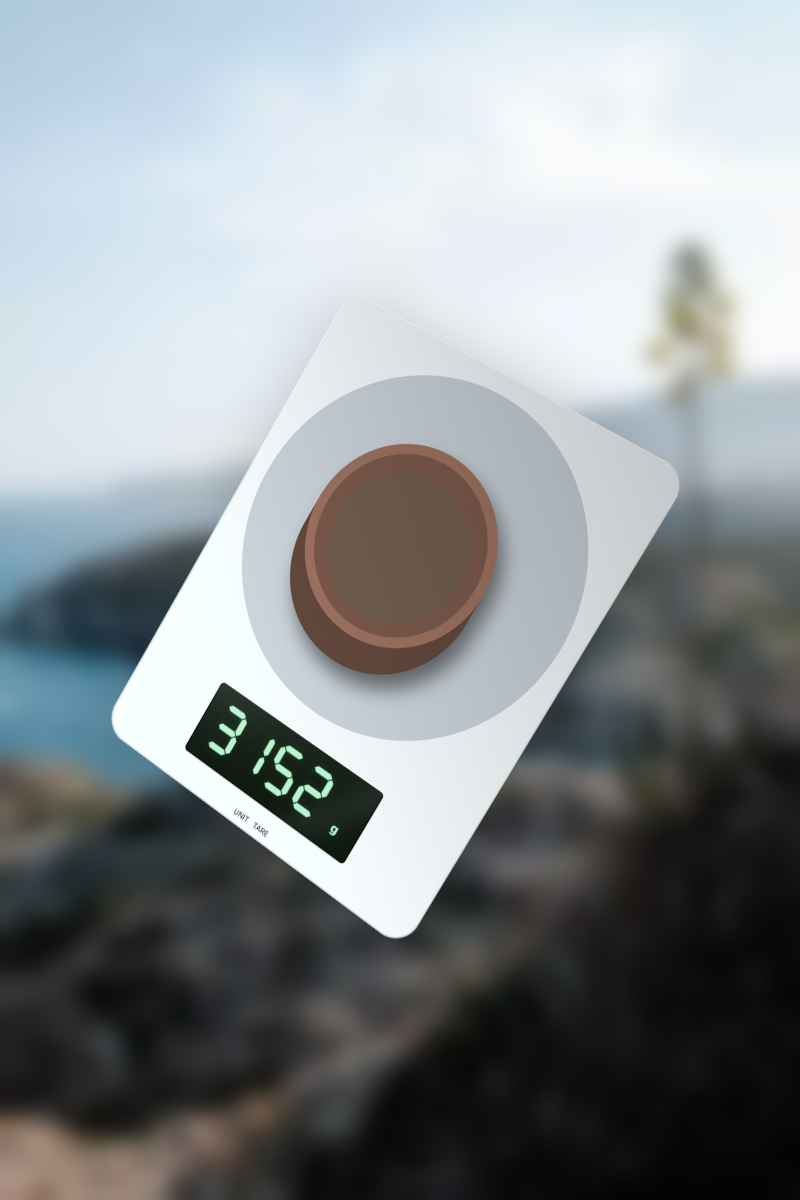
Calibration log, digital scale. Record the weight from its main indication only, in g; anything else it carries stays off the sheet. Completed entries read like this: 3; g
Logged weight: 3152; g
